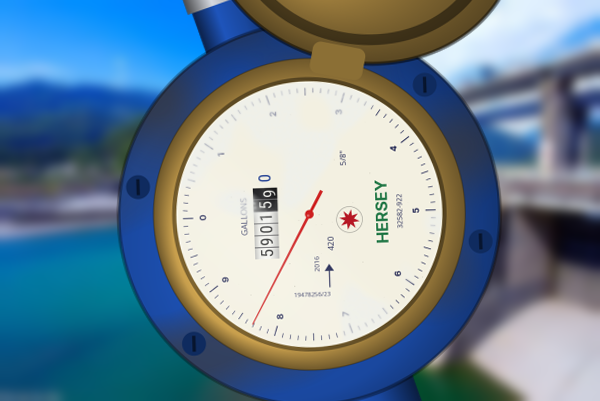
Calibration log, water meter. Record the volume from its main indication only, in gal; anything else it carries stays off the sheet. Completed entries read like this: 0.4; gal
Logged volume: 5901588.3; gal
